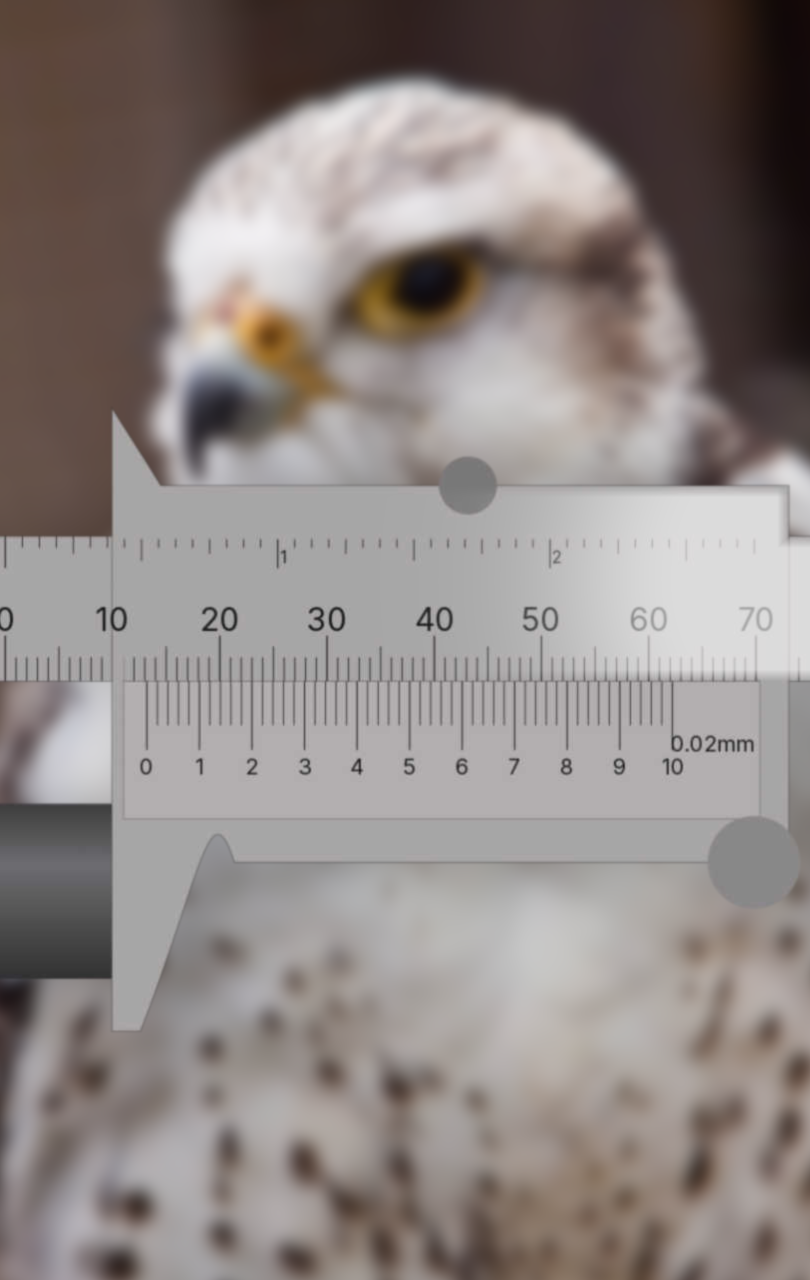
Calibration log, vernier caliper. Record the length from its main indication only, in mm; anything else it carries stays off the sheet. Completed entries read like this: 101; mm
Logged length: 13.2; mm
